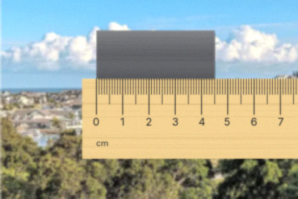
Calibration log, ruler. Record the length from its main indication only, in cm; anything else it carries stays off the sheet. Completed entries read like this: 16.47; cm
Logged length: 4.5; cm
